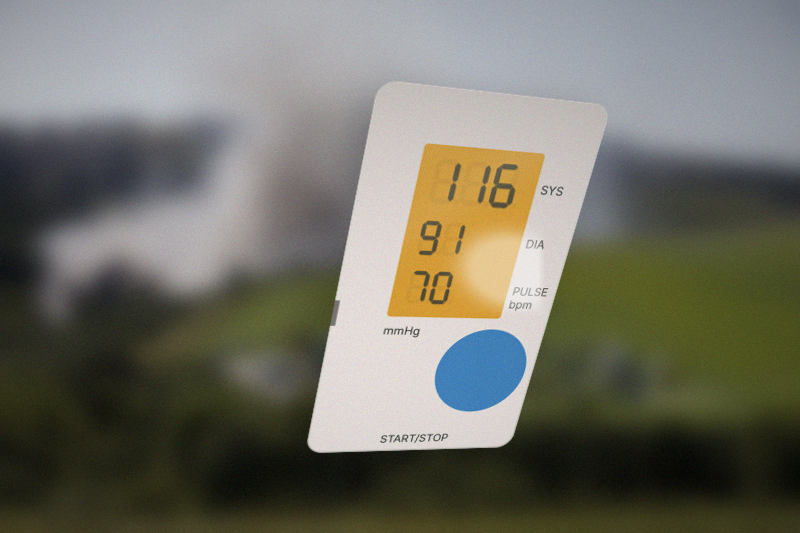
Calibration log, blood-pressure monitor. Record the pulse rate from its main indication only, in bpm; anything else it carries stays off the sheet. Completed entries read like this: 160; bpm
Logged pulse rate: 70; bpm
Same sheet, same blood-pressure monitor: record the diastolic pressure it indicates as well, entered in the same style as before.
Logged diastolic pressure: 91; mmHg
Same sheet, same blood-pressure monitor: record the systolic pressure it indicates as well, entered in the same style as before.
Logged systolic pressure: 116; mmHg
